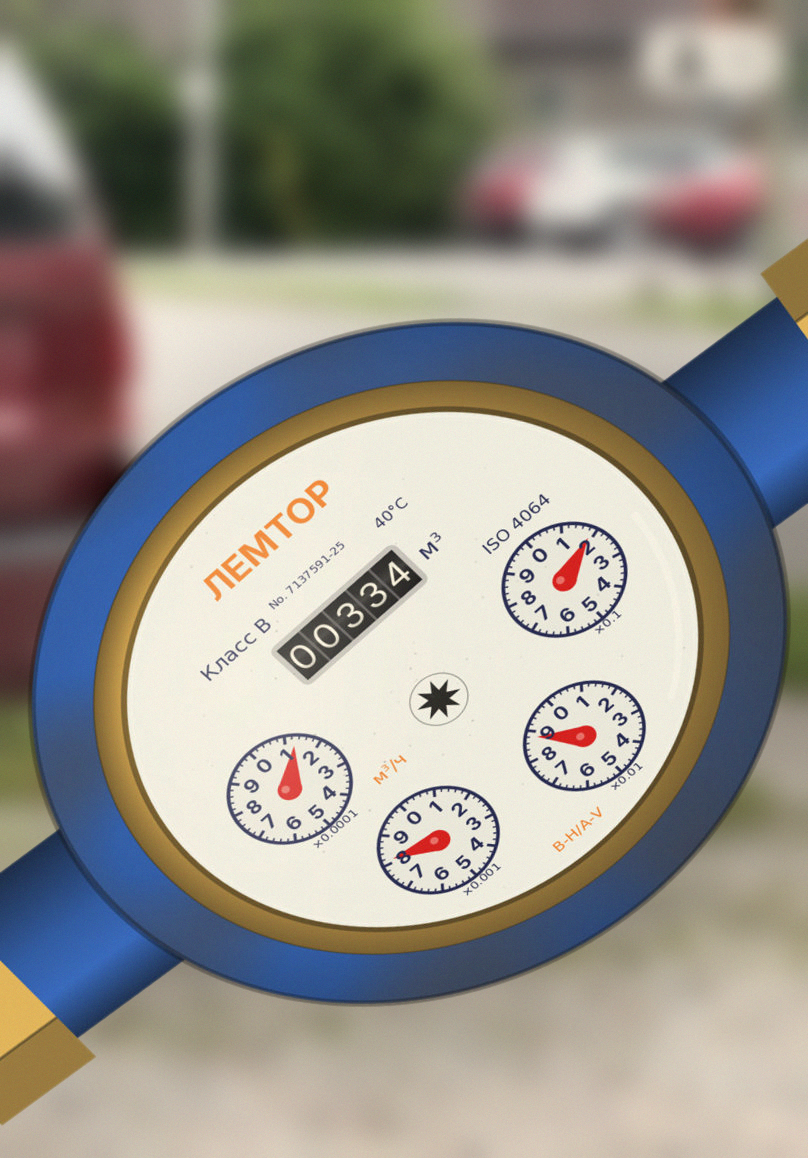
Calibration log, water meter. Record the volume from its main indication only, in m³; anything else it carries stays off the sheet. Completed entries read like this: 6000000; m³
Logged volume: 334.1881; m³
